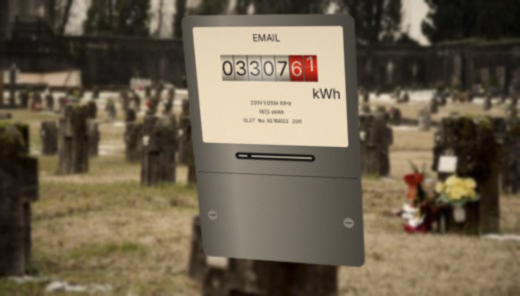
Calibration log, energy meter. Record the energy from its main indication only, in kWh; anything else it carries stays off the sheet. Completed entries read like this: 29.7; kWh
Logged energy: 3307.61; kWh
